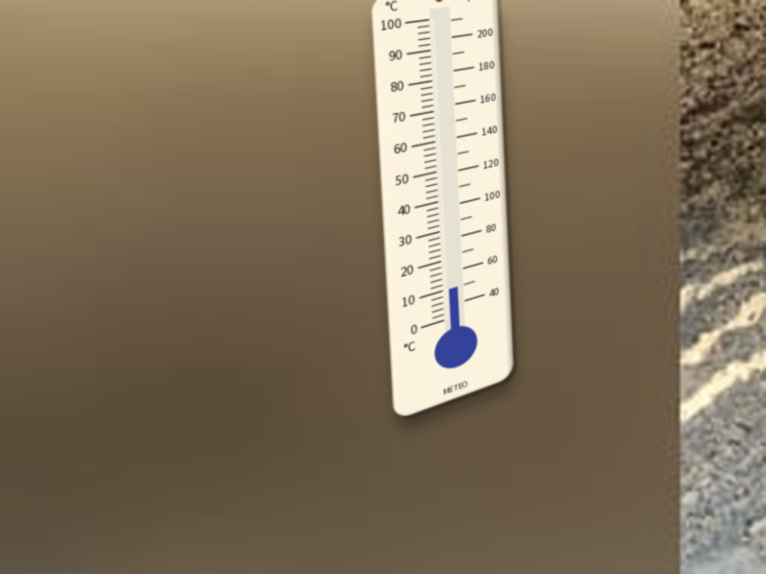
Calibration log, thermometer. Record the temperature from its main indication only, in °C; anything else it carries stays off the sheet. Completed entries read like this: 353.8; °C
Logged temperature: 10; °C
